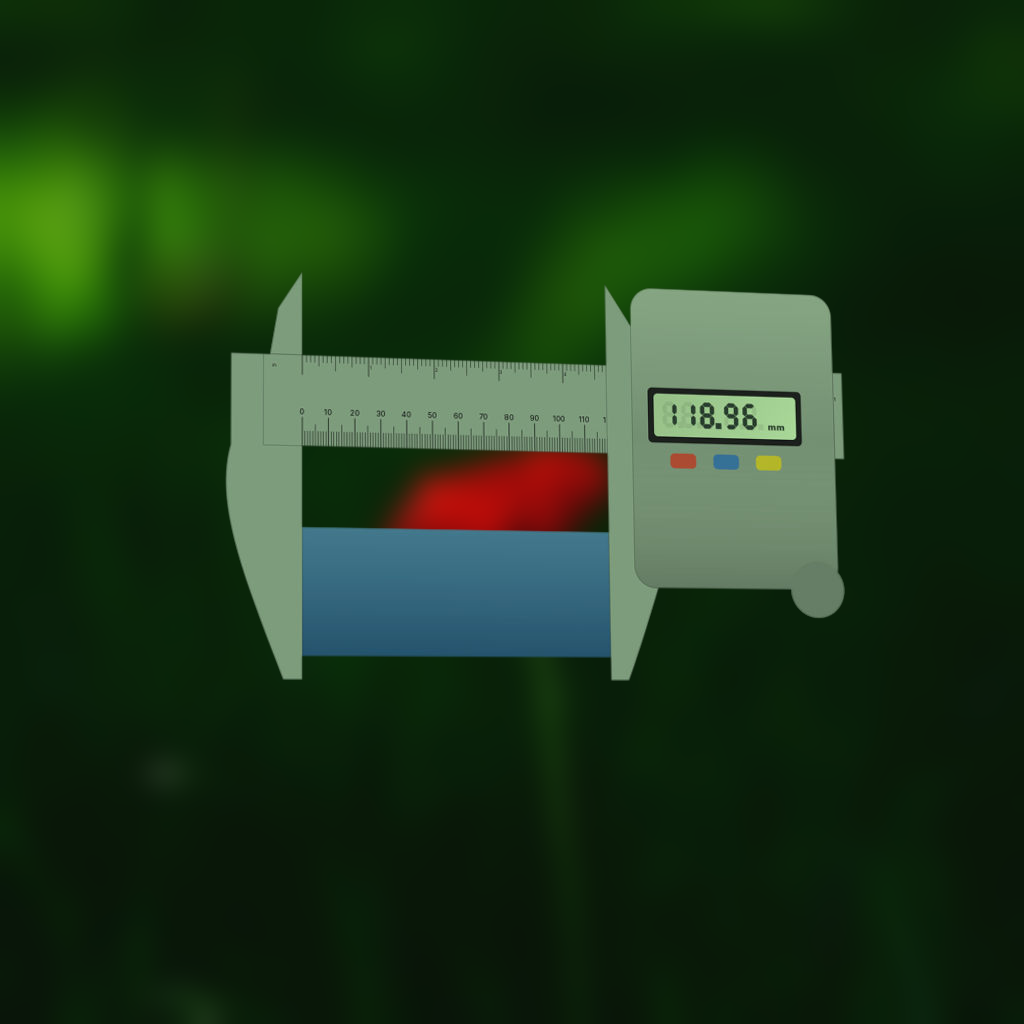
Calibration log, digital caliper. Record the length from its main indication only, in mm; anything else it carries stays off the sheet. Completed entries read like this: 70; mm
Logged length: 118.96; mm
